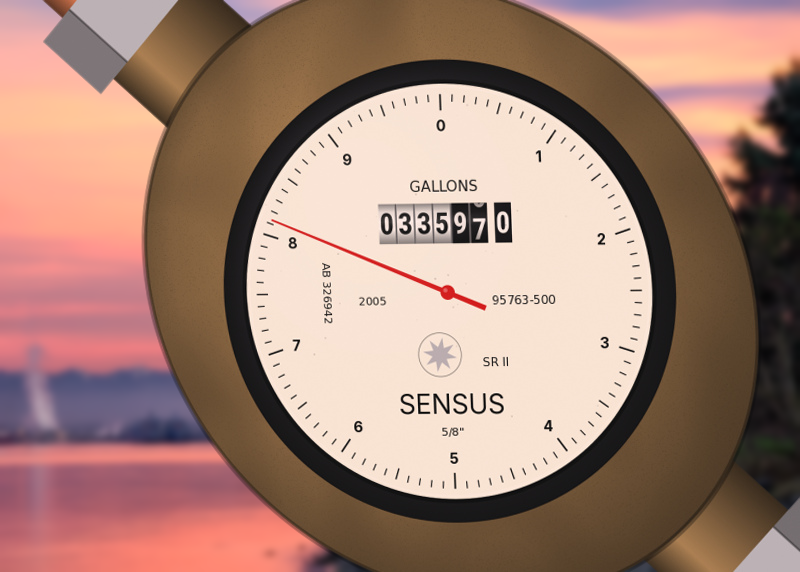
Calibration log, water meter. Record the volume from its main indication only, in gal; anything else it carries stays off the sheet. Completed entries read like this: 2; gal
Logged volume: 335968.1; gal
